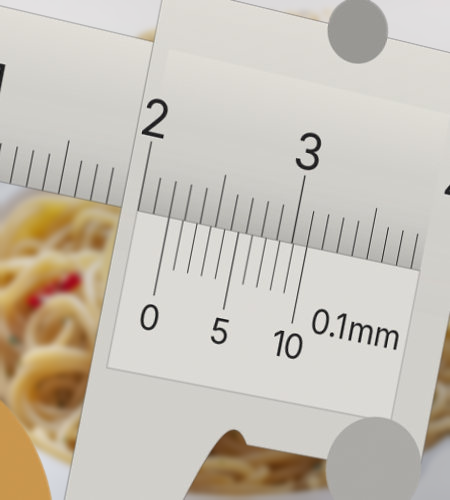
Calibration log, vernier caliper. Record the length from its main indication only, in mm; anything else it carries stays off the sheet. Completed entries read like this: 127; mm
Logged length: 22.0; mm
